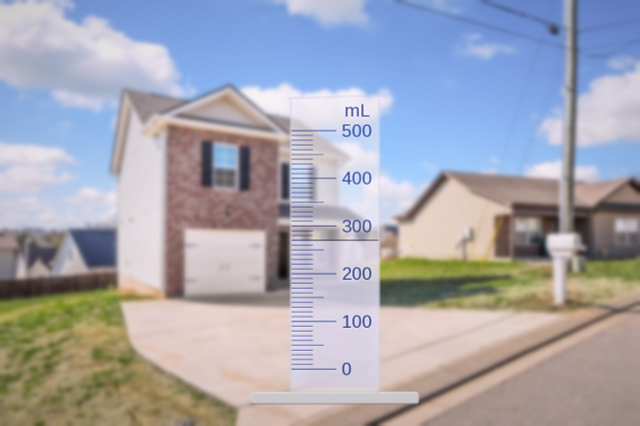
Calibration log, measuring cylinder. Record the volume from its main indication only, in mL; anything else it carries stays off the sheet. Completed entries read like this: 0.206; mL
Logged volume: 270; mL
